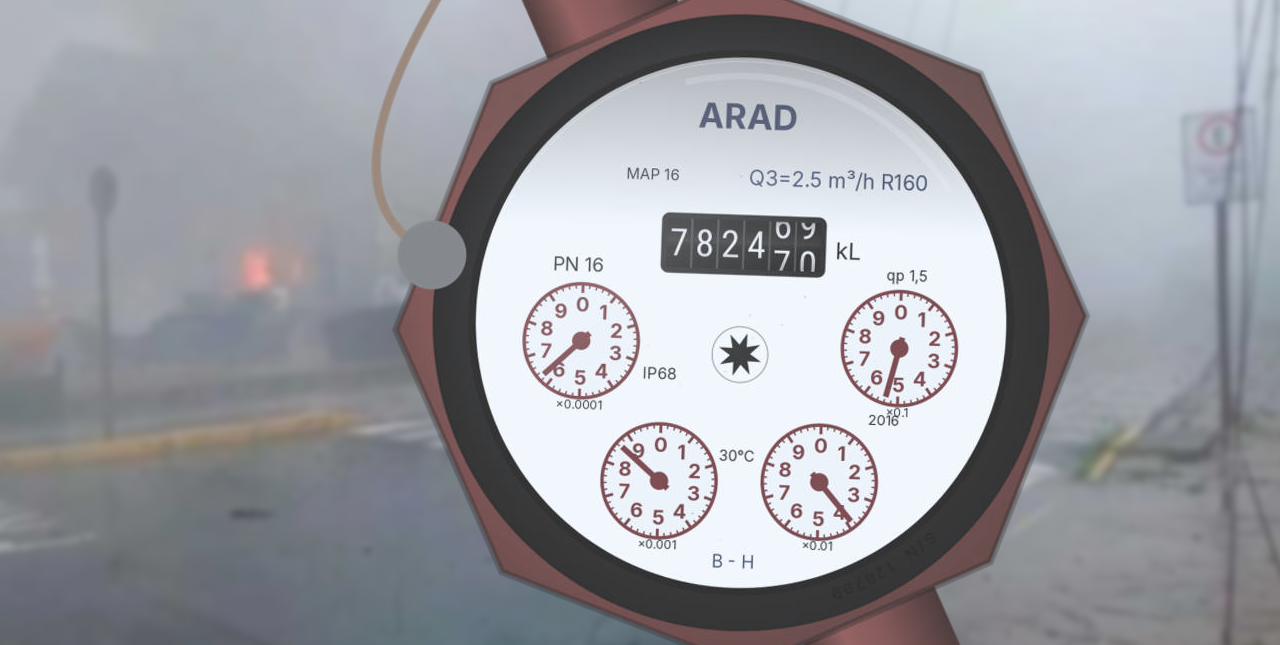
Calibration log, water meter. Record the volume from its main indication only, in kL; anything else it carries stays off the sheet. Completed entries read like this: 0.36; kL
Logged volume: 782469.5386; kL
